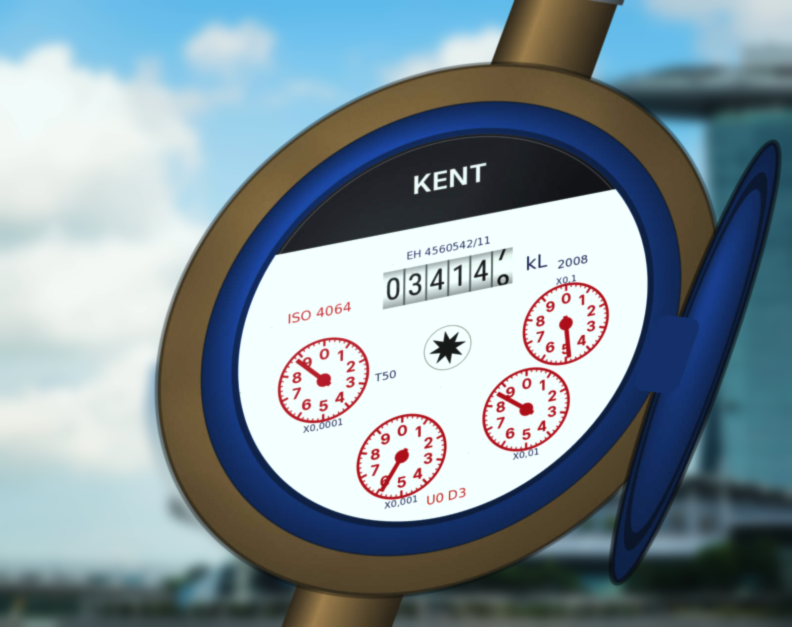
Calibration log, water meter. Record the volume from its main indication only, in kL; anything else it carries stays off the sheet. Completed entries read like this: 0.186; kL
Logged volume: 34147.4858; kL
